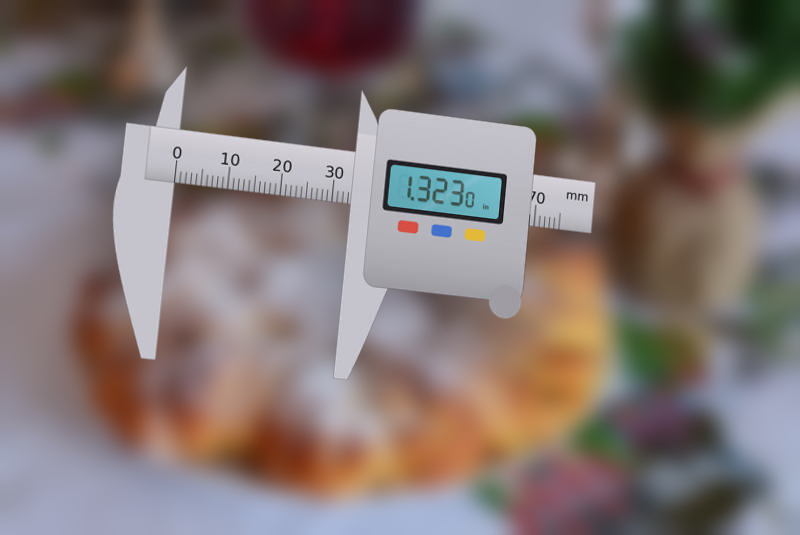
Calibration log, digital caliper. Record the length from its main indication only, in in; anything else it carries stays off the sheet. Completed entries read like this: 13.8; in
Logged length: 1.3230; in
